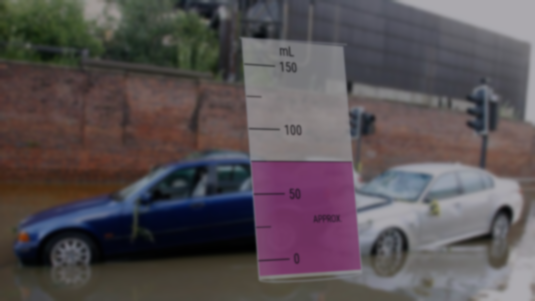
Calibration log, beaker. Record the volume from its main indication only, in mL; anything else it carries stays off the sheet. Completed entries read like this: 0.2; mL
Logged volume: 75; mL
